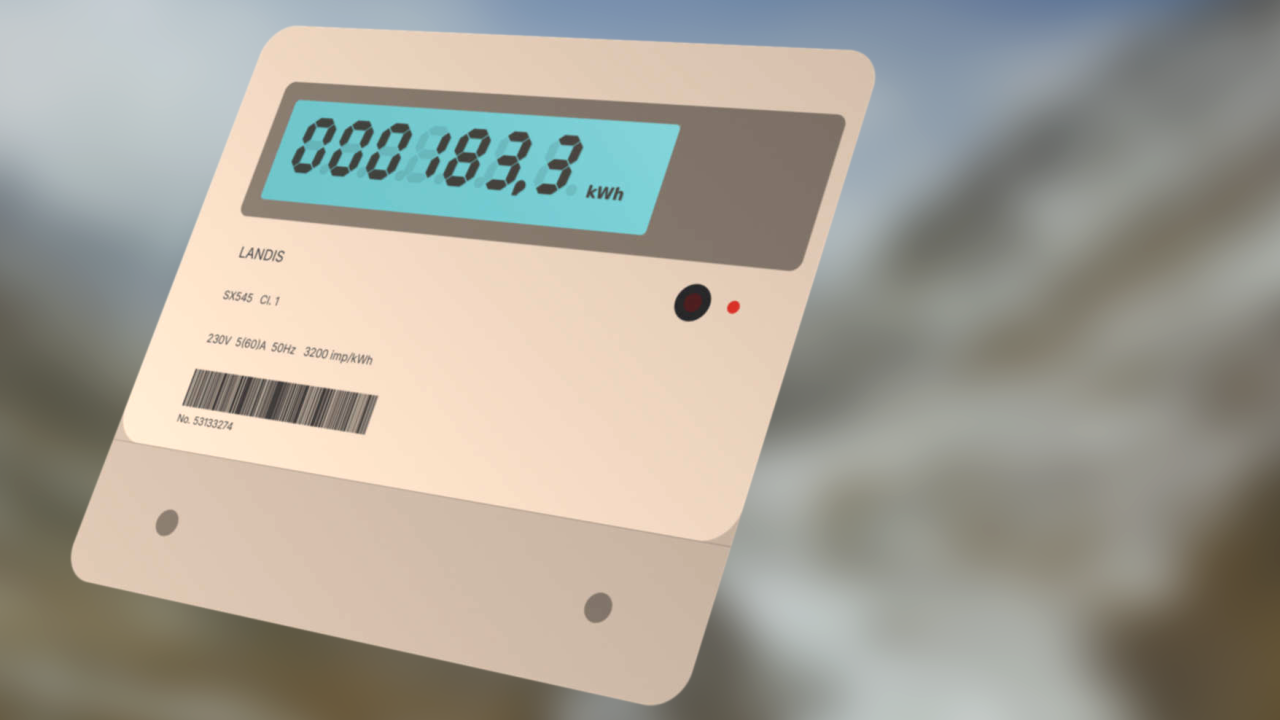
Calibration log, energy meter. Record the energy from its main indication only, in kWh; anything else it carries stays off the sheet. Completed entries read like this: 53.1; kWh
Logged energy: 183.3; kWh
